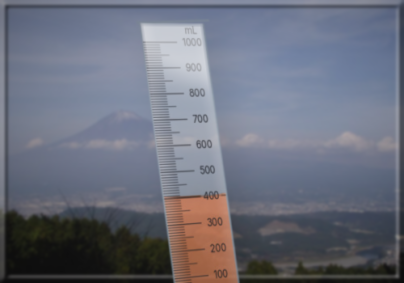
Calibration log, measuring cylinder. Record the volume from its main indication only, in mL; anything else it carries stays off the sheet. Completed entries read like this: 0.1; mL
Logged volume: 400; mL
